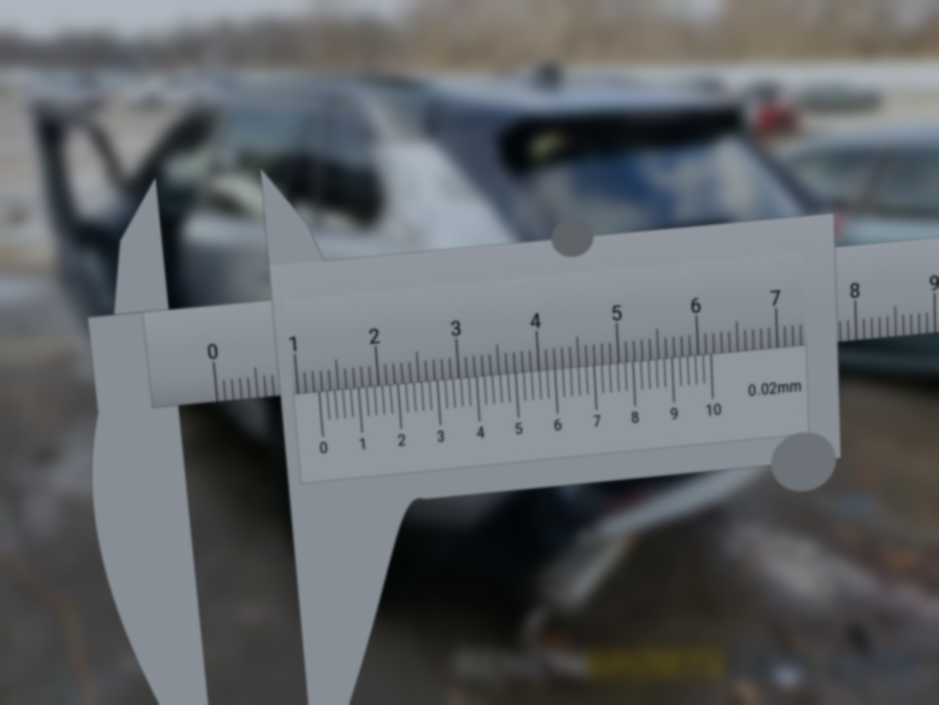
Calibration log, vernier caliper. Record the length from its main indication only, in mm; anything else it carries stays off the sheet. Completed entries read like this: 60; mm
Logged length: 12.6; mm
